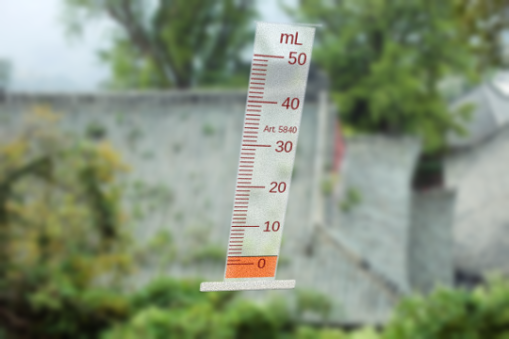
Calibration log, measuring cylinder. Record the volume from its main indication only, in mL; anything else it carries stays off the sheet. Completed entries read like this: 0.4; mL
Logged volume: 2; mL
